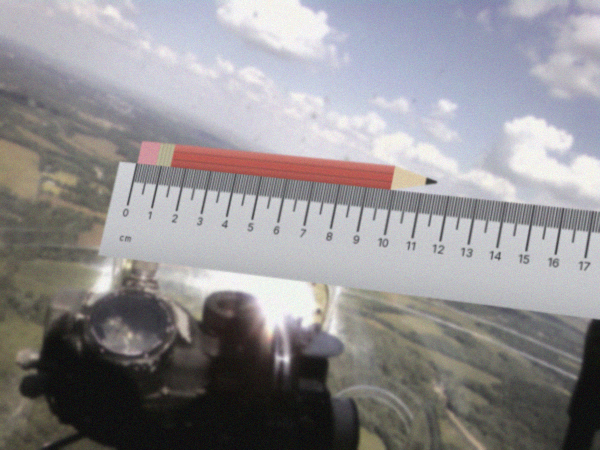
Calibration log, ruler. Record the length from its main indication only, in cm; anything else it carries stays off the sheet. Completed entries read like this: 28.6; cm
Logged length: 11.5; cm
